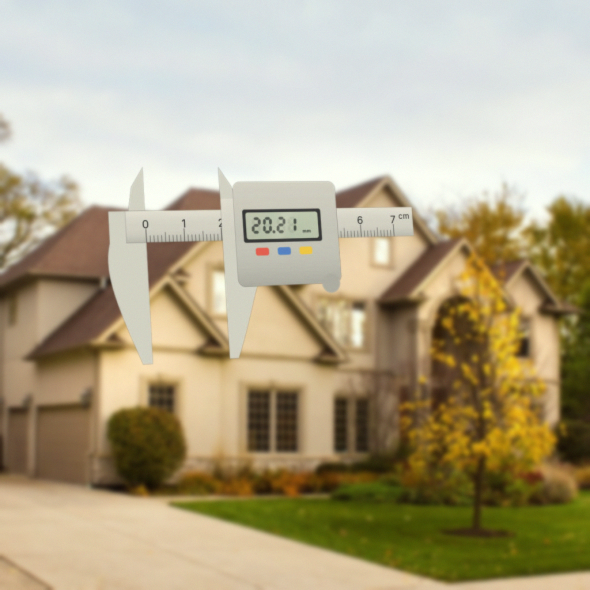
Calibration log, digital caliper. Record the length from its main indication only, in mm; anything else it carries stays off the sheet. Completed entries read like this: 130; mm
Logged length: 20.21; mm
